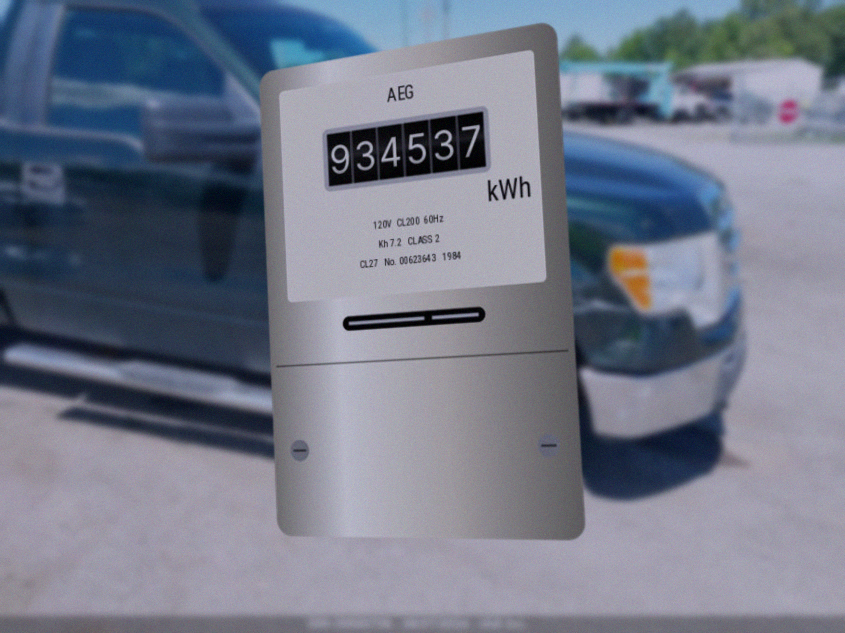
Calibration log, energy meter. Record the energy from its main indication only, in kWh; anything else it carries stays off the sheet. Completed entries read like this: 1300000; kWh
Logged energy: 934537; kWh
